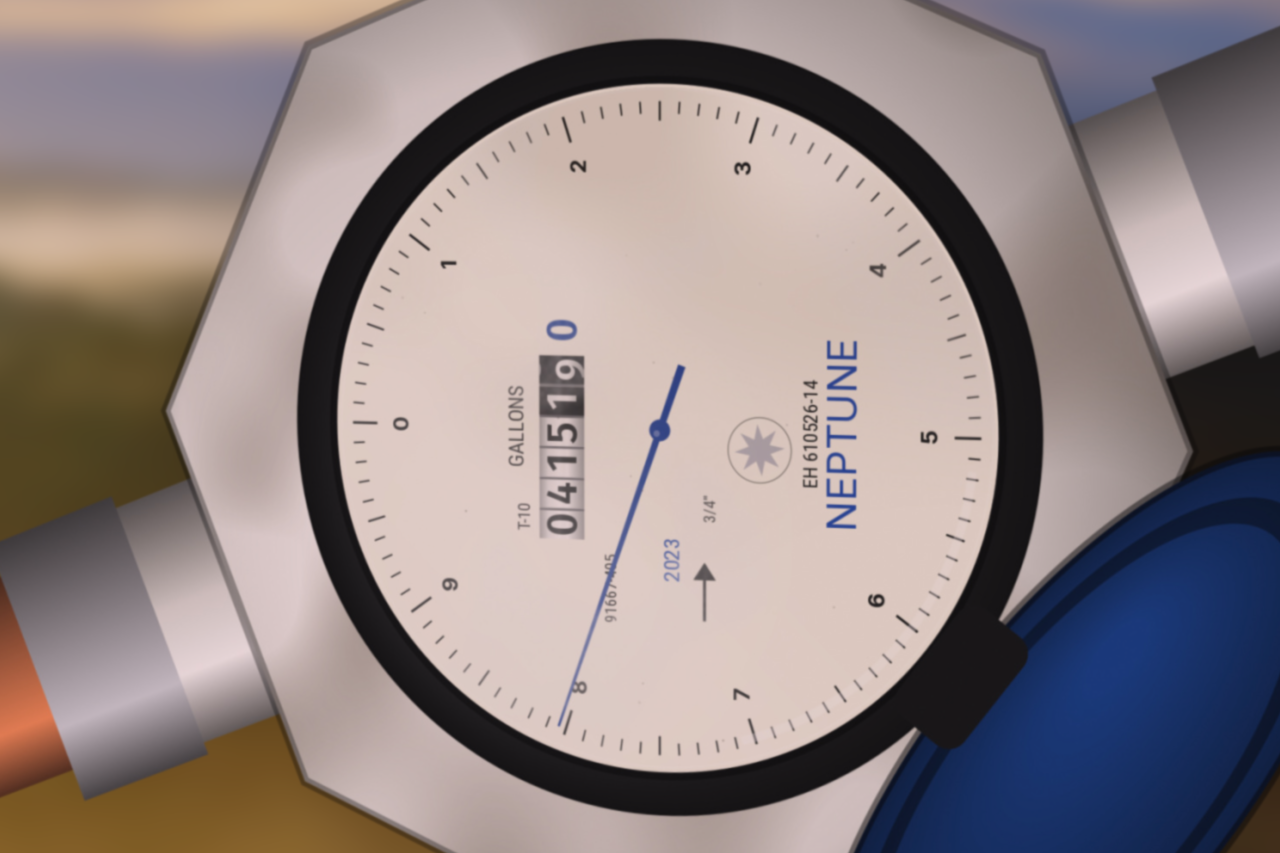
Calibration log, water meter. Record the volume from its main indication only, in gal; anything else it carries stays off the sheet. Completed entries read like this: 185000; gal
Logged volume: 415188.0; gal
